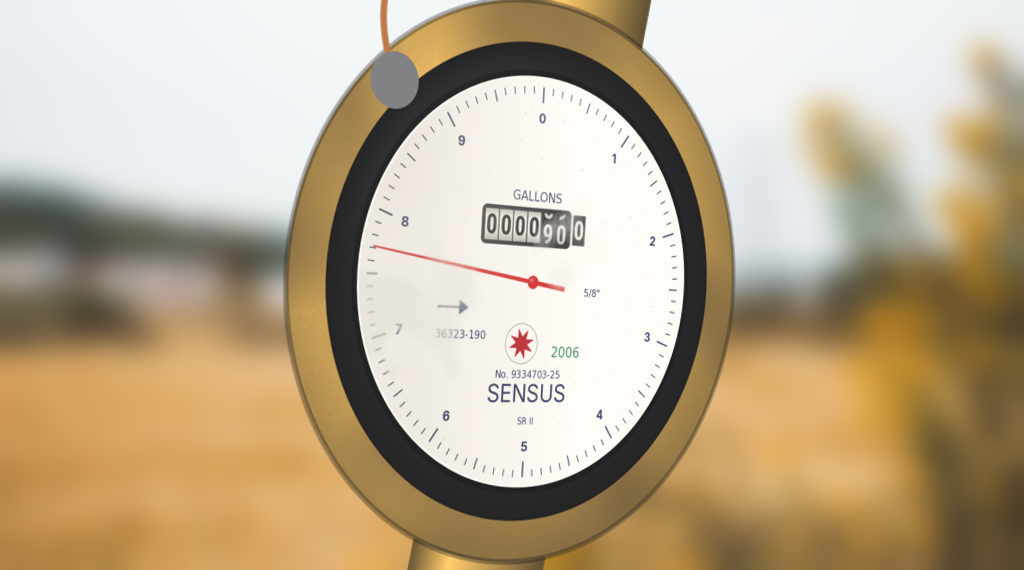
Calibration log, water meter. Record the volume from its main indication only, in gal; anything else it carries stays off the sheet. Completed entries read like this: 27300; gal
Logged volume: 897.7; gal
